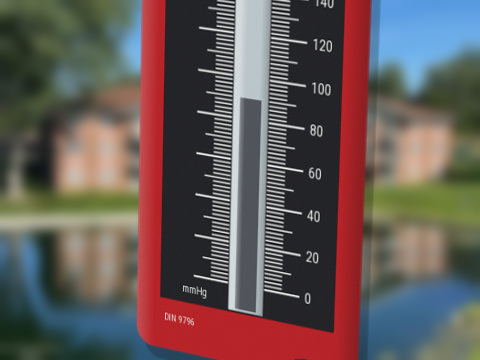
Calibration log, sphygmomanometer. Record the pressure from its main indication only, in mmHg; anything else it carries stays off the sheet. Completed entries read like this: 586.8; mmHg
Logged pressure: 90; mmHg
